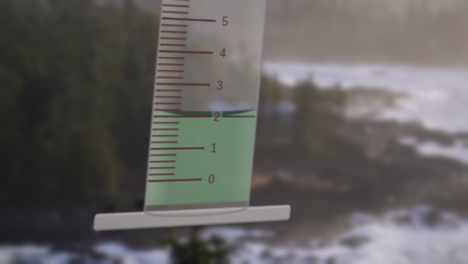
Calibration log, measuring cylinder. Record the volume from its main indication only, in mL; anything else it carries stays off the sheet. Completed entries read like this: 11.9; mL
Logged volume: 2; mL
